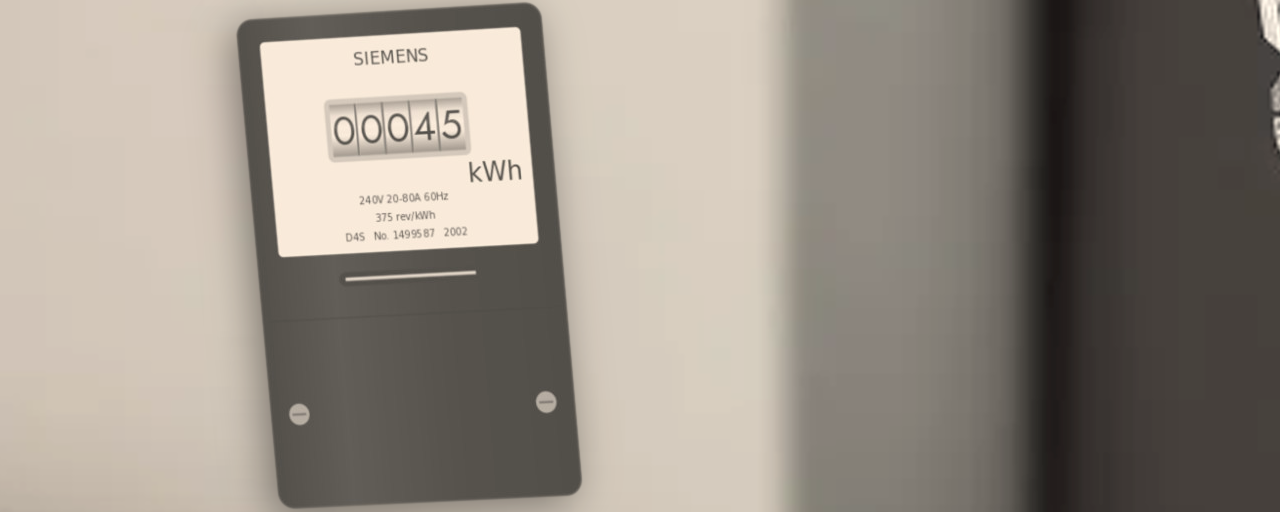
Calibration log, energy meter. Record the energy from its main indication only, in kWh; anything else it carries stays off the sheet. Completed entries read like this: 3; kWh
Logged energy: 45; kWh
